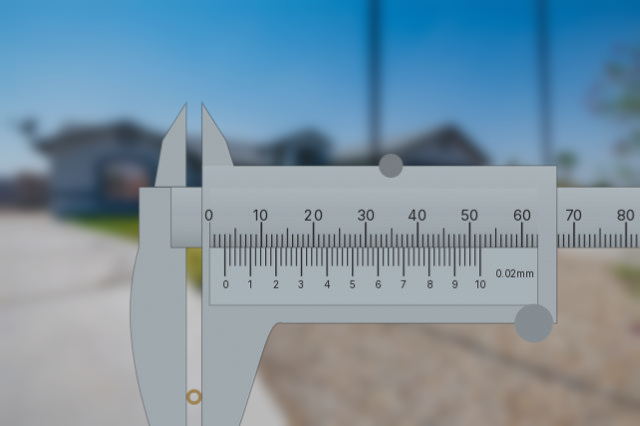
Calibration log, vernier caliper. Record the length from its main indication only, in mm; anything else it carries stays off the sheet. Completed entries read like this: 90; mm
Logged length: 3.0; mm
